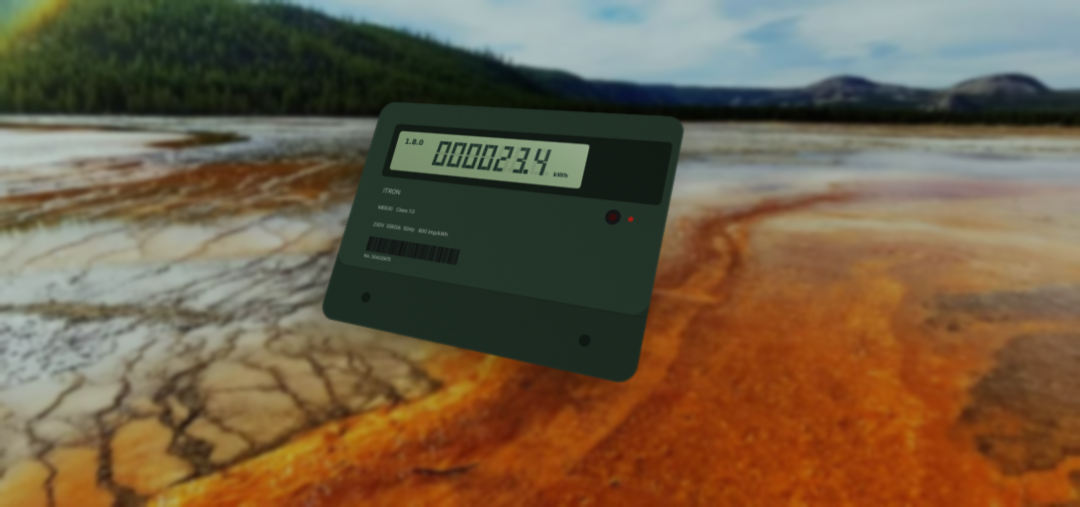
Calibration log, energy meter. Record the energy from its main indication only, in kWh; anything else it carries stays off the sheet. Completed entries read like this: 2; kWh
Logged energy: 23.4; kWh
